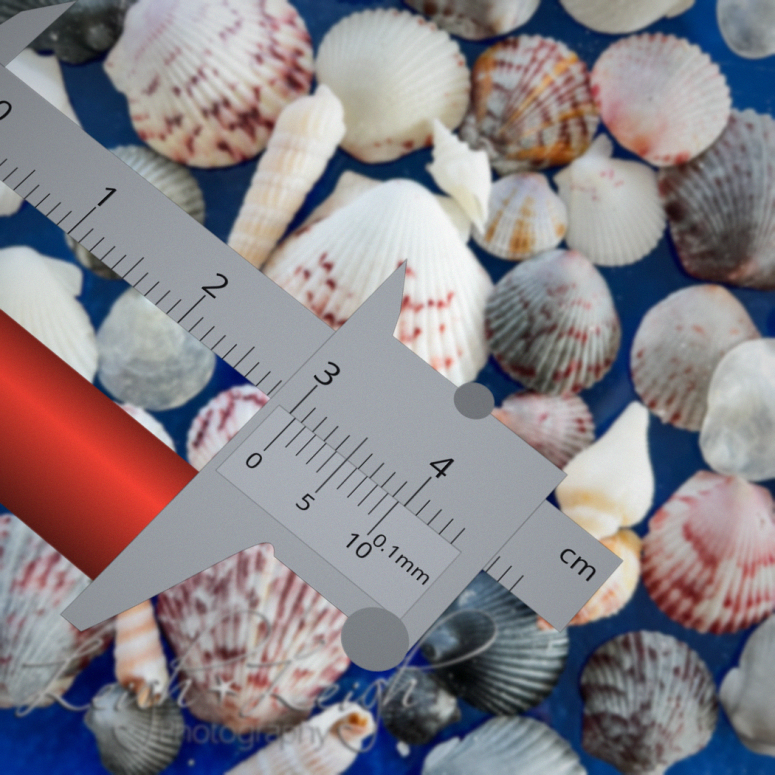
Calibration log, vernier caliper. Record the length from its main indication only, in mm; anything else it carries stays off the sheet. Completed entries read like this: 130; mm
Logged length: 30.5; mm
